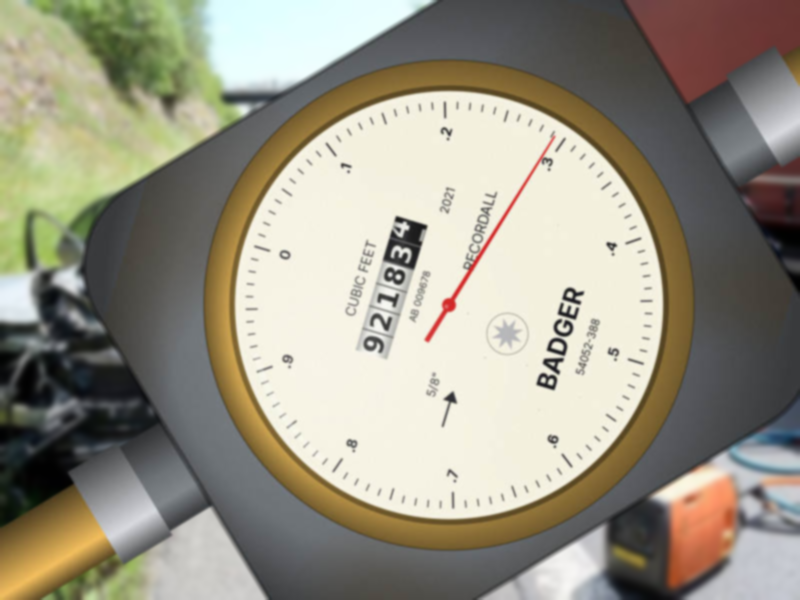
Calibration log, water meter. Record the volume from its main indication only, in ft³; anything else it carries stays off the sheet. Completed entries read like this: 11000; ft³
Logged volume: 921834.29; ft³
